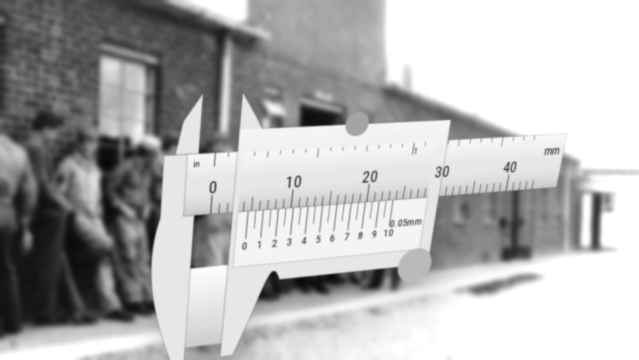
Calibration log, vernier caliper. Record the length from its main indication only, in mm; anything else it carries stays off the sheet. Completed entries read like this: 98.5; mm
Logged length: 4.6; mm
